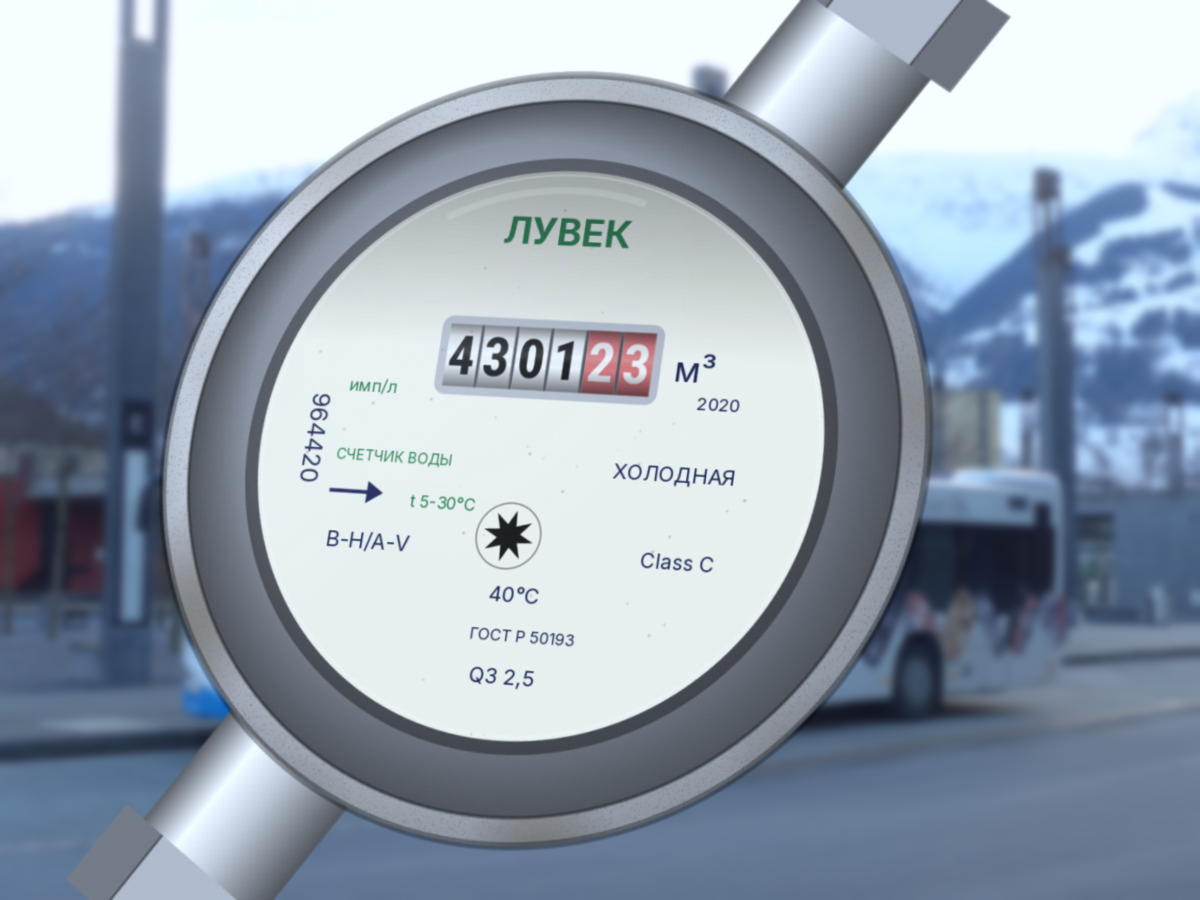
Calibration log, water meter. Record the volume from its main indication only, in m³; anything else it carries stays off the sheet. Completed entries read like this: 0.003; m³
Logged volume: 4301.23; m³
